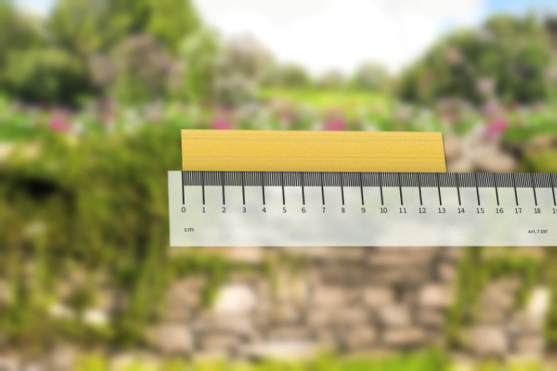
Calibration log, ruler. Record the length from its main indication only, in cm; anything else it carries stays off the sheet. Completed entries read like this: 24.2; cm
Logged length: 13.5; cm
